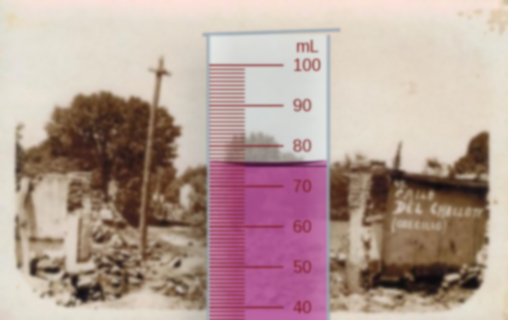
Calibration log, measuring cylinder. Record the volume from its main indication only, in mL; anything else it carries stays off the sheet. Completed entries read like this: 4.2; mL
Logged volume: 75; mL
